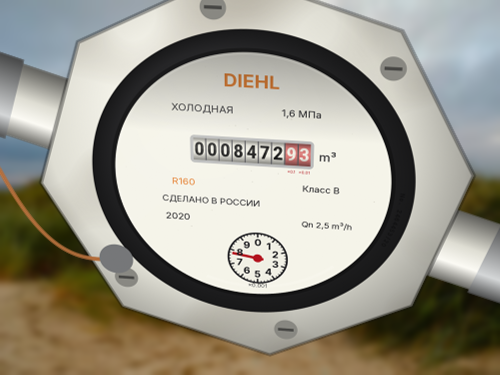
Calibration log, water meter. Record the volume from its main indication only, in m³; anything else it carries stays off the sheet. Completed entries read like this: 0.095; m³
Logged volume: 8472.937; m³
